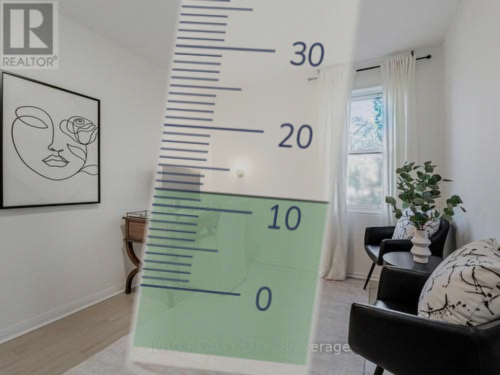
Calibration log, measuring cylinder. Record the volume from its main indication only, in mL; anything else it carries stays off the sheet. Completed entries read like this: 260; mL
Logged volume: 12; mL
